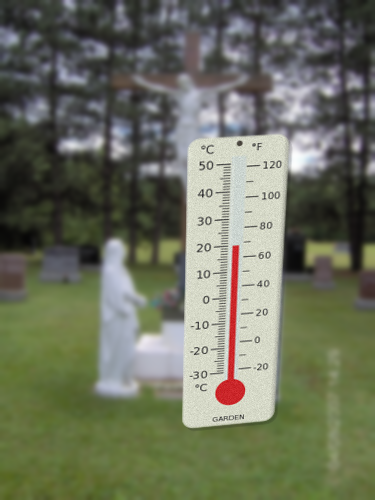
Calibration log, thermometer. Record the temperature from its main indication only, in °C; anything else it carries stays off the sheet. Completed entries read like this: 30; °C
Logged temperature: 20; °C
